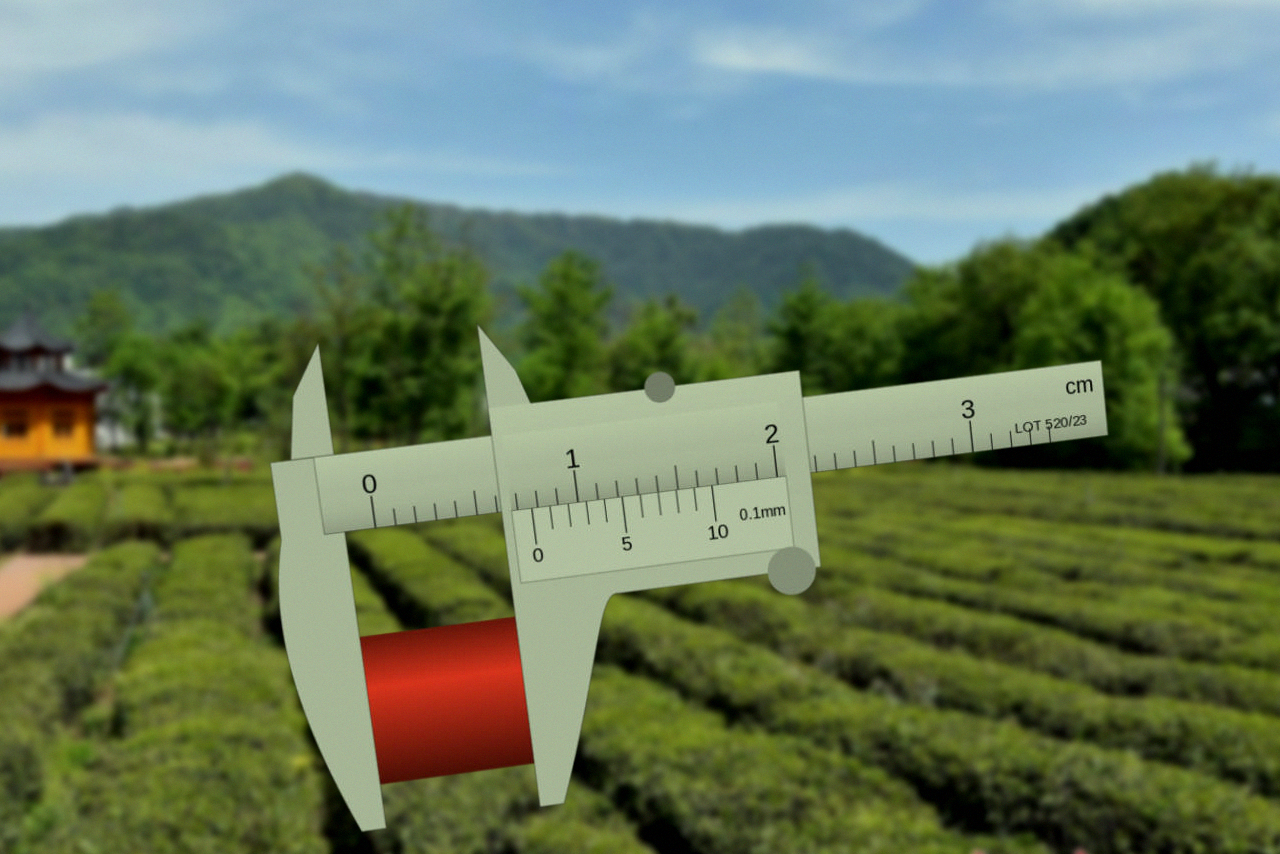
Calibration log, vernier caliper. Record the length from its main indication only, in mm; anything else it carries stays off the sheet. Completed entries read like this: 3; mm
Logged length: 7.7; mm
